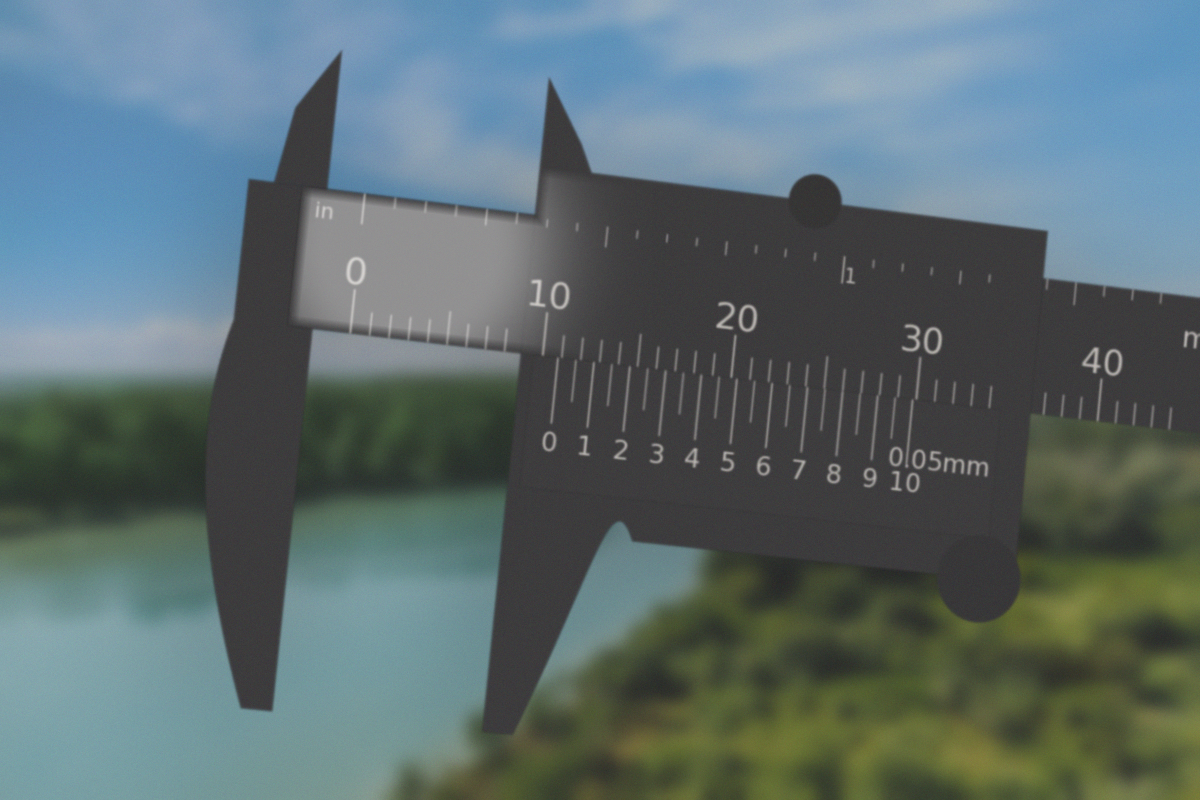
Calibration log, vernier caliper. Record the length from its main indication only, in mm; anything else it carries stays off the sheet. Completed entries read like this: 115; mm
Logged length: 10.8; mm
